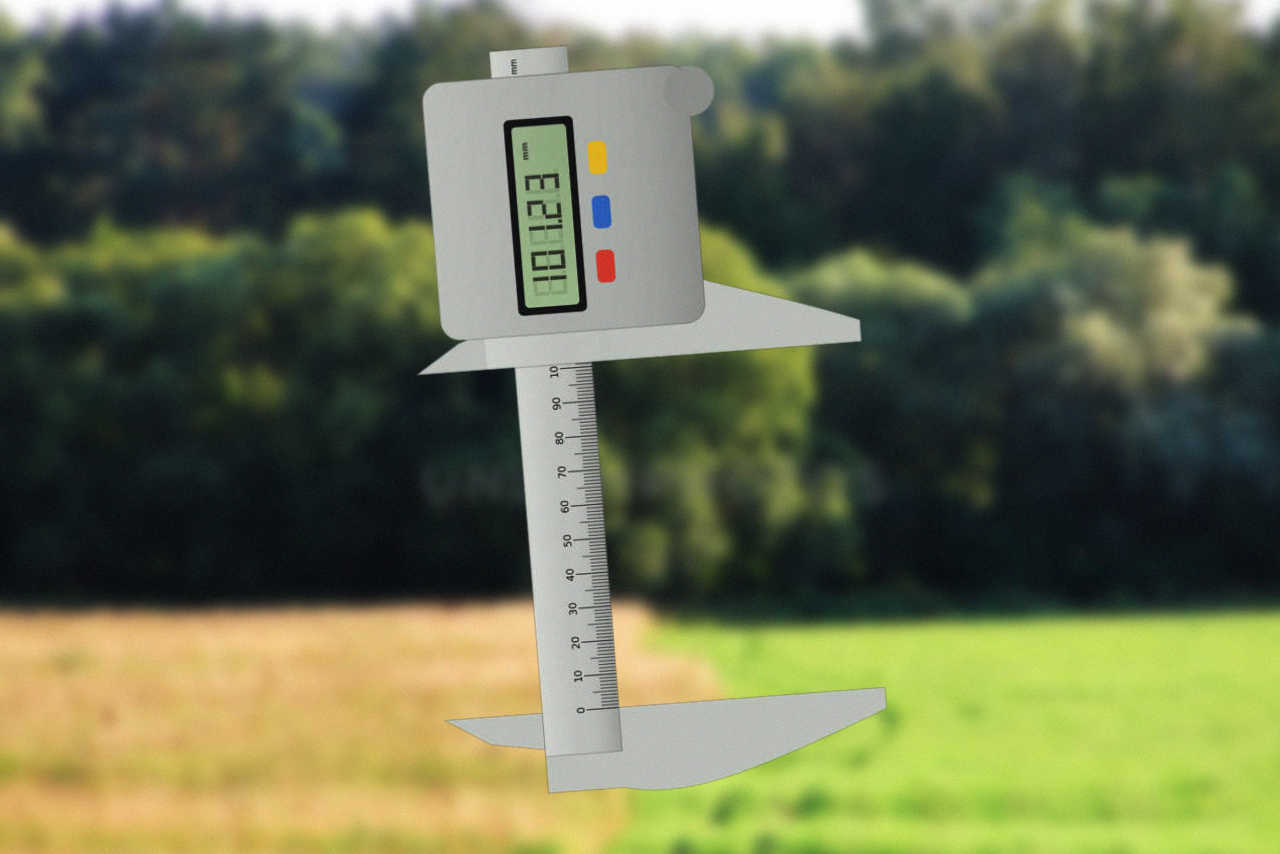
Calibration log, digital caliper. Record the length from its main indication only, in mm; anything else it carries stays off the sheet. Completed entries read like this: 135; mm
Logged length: 101.23; mm
